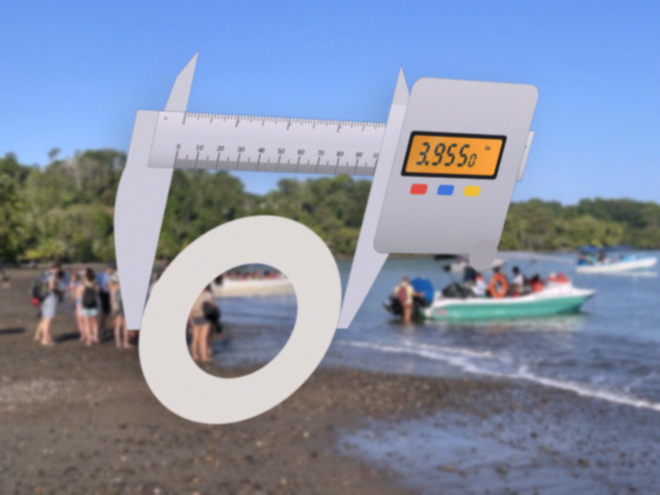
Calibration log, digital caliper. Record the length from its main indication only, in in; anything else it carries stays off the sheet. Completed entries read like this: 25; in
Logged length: 3.9550; in
